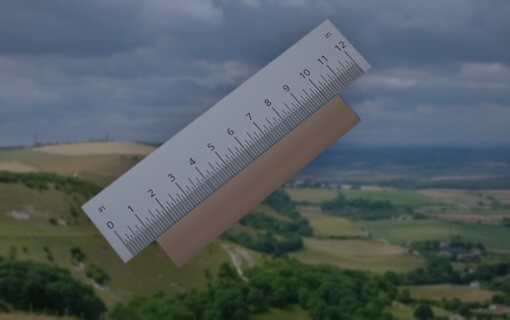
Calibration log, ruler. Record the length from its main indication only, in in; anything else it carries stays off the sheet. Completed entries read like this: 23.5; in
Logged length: 9.5; in
